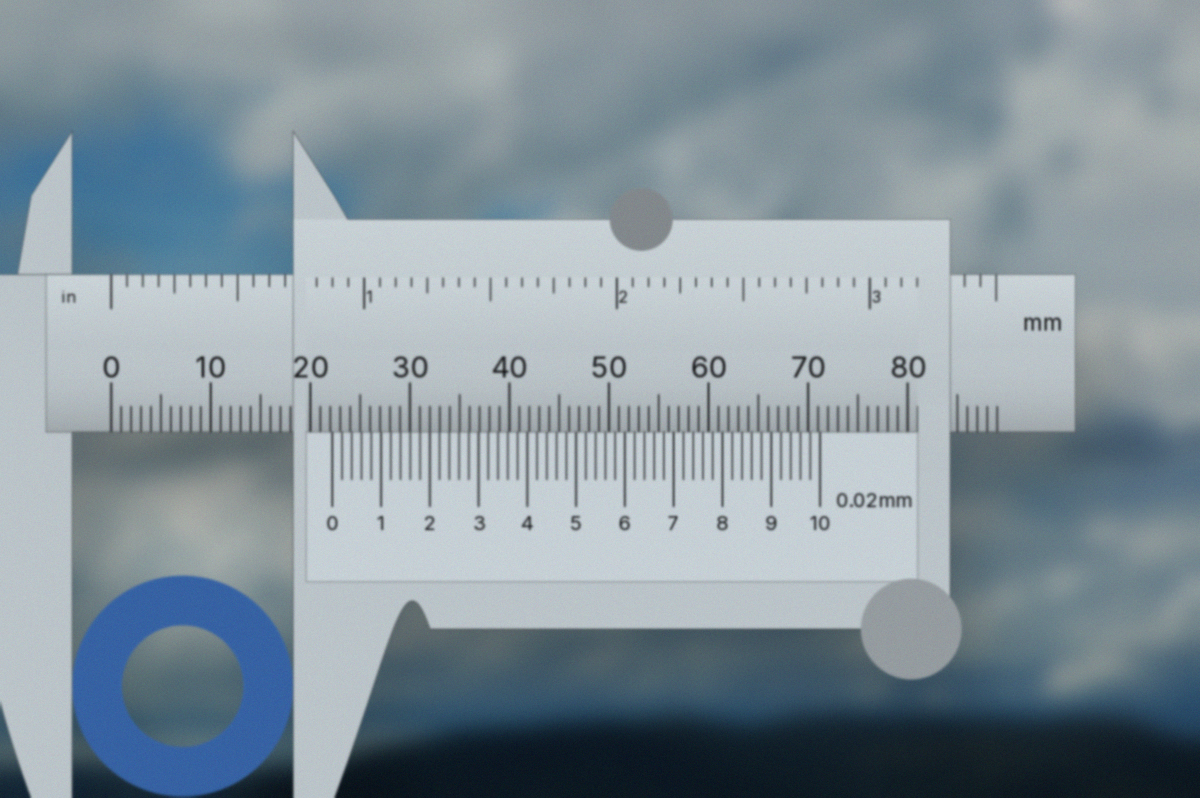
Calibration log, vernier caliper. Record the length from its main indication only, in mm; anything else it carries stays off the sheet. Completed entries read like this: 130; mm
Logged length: 22.2; mm
